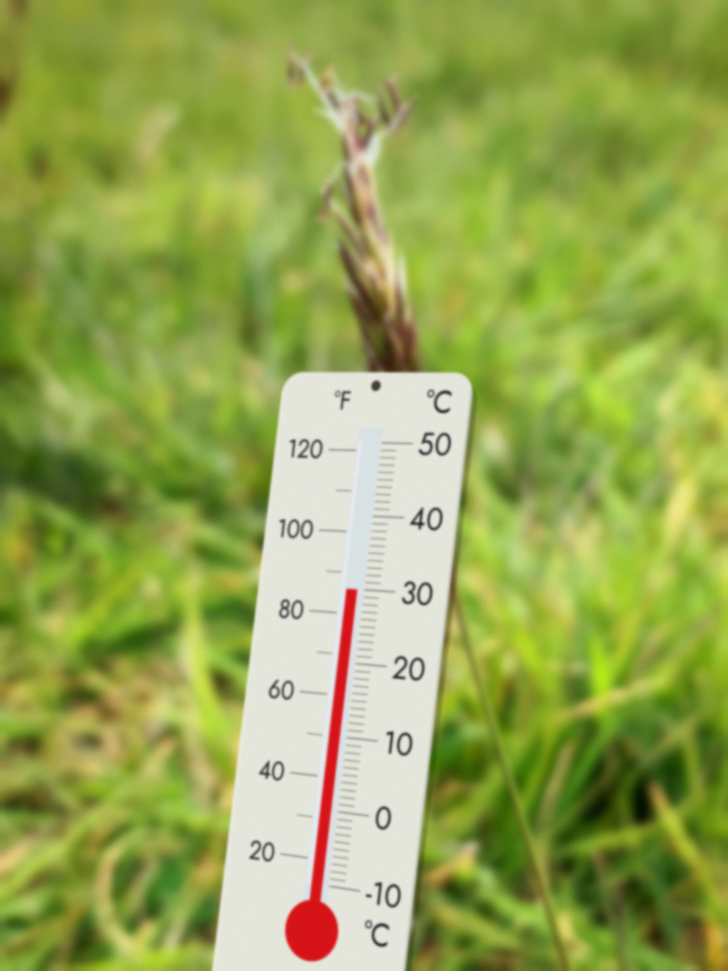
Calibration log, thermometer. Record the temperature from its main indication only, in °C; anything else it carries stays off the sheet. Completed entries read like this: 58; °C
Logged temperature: 30; °C
